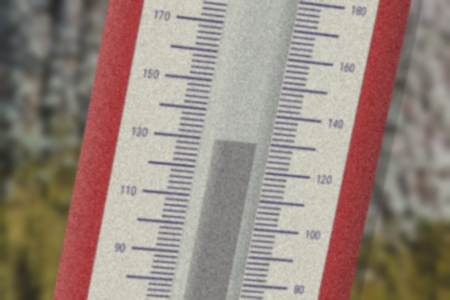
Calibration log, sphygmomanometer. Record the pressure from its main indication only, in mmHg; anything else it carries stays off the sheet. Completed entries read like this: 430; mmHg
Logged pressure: 130; mmHg
